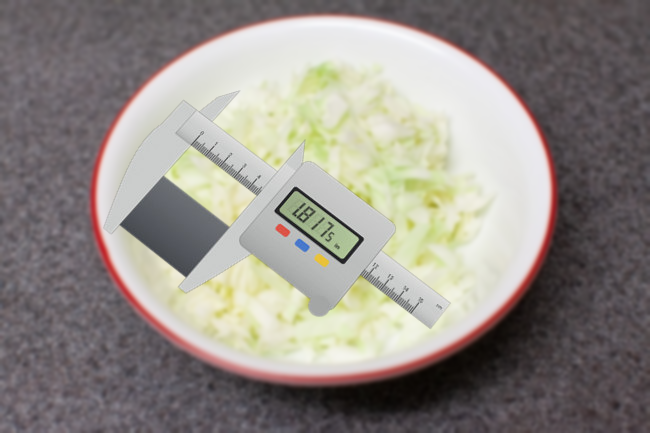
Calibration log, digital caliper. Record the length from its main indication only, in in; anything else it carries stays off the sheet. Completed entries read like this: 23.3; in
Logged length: 1.8175; in
